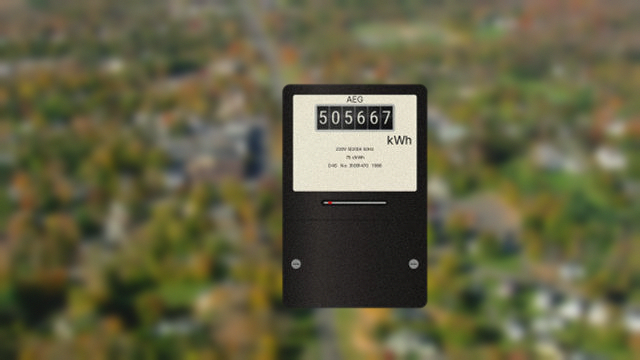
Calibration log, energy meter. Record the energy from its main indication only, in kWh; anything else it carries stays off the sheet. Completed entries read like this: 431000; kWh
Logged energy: 505667; kWh
